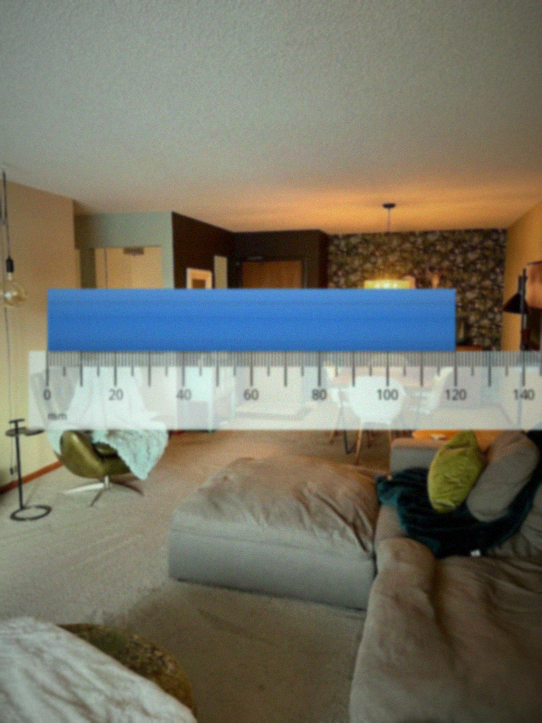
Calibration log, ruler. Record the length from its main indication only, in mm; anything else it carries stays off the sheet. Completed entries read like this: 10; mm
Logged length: 120; mm
